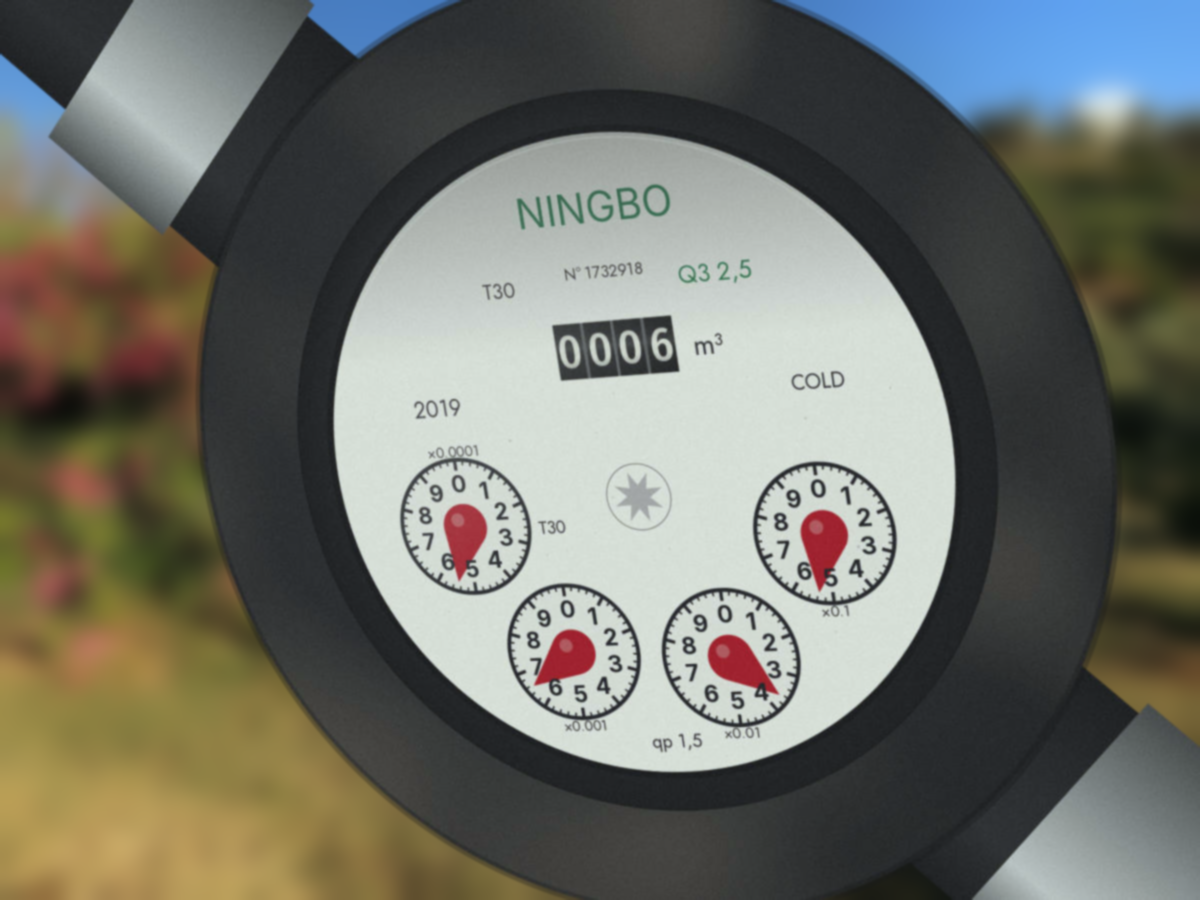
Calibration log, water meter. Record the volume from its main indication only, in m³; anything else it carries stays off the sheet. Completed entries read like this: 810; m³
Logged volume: 6.5365; m³
